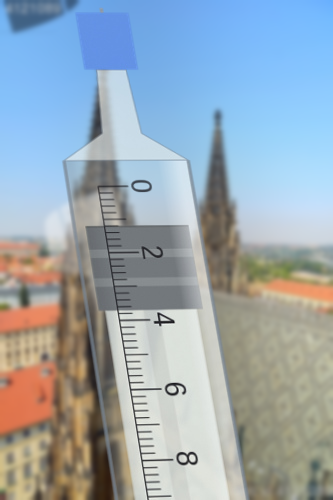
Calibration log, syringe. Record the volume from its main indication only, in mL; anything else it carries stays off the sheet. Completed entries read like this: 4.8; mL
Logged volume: 1.2; mL
